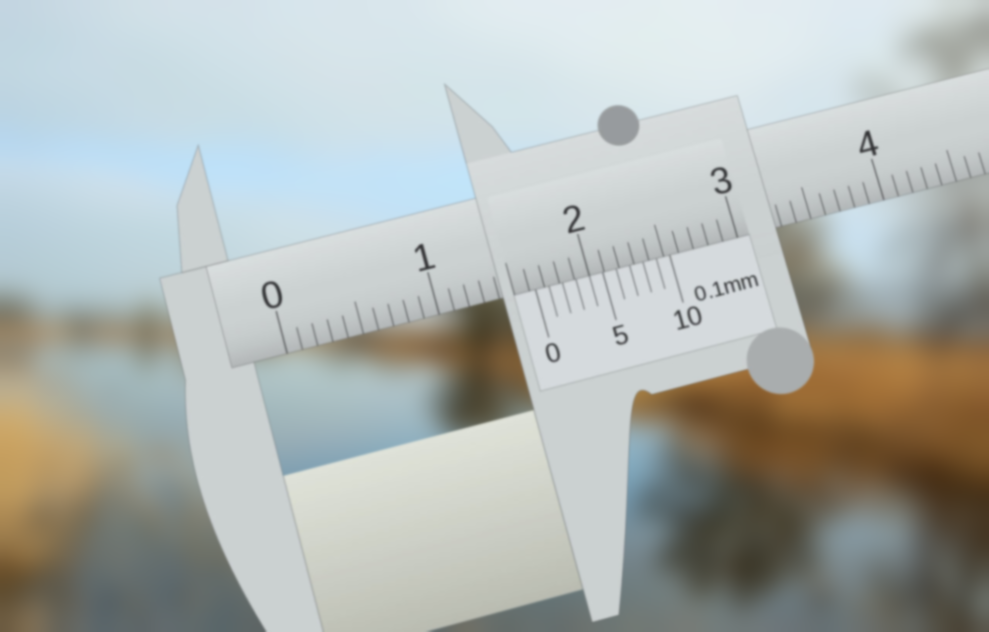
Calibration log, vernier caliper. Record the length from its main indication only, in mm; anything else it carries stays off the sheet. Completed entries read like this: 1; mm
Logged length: 16.4; mm
